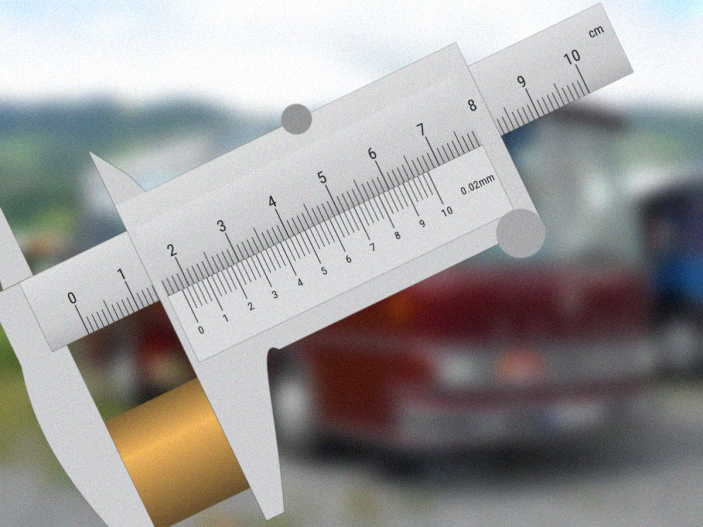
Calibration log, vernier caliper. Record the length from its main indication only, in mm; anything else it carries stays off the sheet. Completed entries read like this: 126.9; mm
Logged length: 18.6; mm
